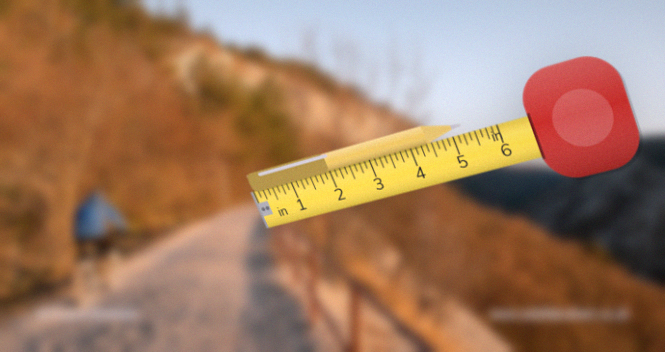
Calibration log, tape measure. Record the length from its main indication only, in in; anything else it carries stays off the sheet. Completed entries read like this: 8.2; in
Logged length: 5.25; in
